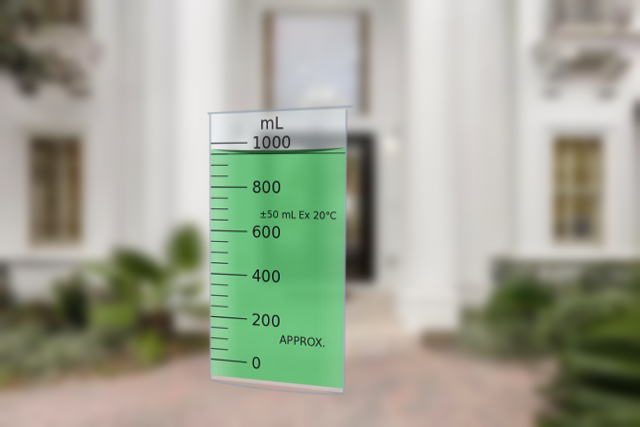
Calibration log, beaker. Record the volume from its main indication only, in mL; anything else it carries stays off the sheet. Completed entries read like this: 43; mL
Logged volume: 950; mL
